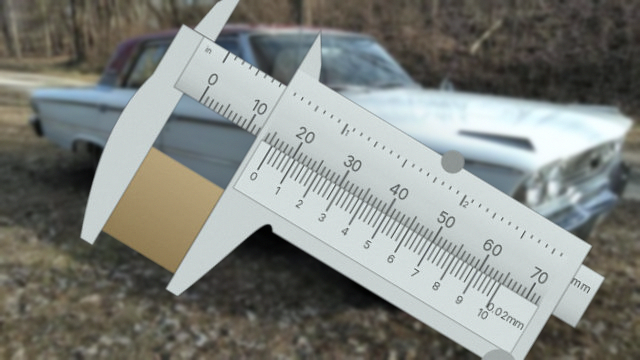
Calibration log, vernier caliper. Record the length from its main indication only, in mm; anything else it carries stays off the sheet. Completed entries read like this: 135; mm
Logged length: 15.6; mm
